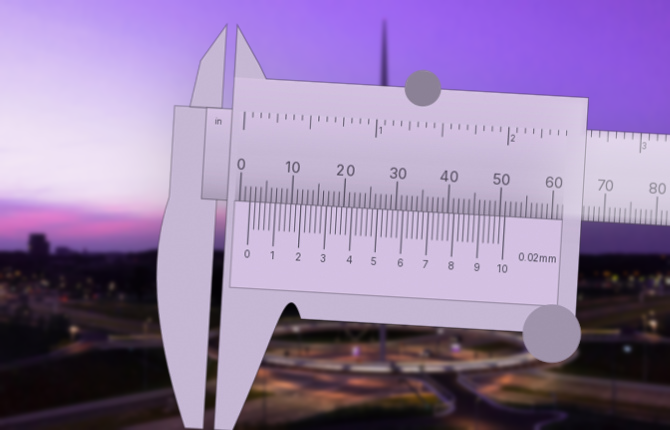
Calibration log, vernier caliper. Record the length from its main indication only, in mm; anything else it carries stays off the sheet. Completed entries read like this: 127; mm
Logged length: 2.0; mm
